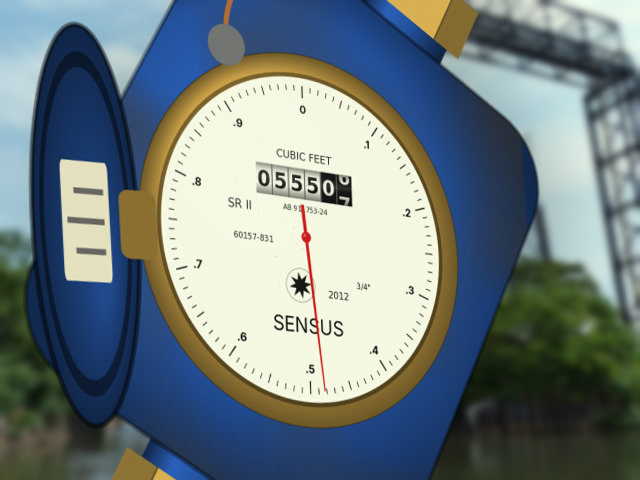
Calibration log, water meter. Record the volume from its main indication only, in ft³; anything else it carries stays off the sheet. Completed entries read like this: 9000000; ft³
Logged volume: 55506.48; ft³
